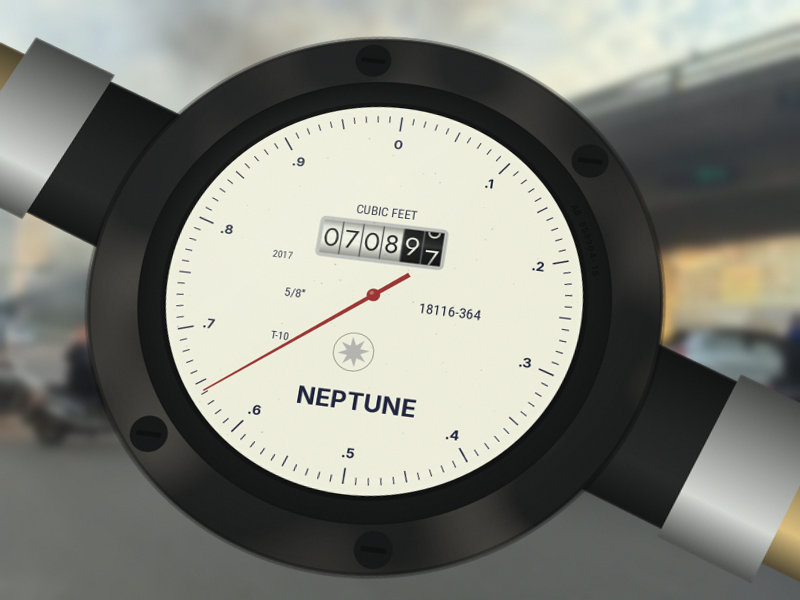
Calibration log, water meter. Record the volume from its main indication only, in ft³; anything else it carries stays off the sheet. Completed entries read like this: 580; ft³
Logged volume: 70896.64; ft³
